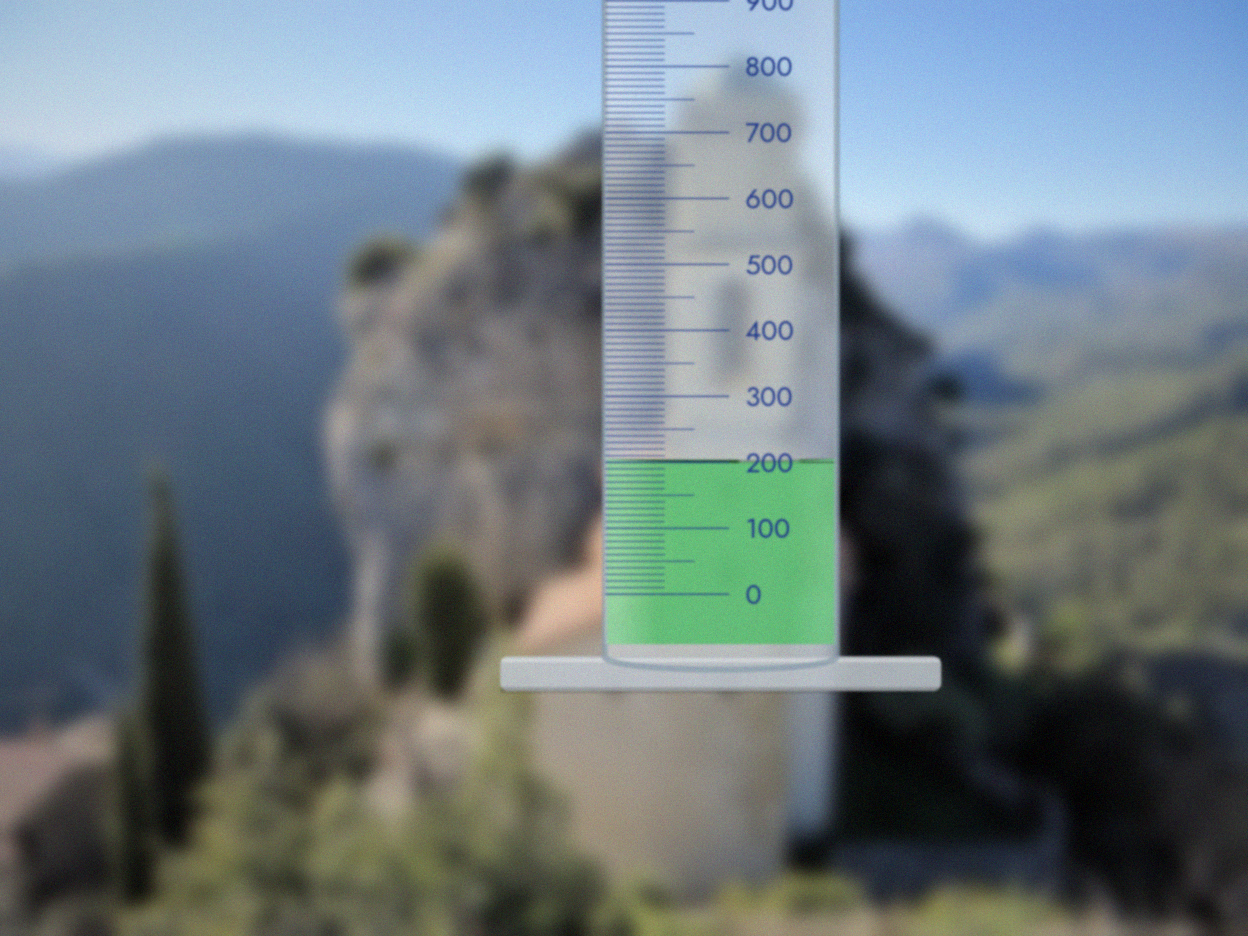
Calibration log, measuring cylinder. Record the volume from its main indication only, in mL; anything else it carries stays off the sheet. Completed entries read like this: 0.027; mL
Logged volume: 200; mL
